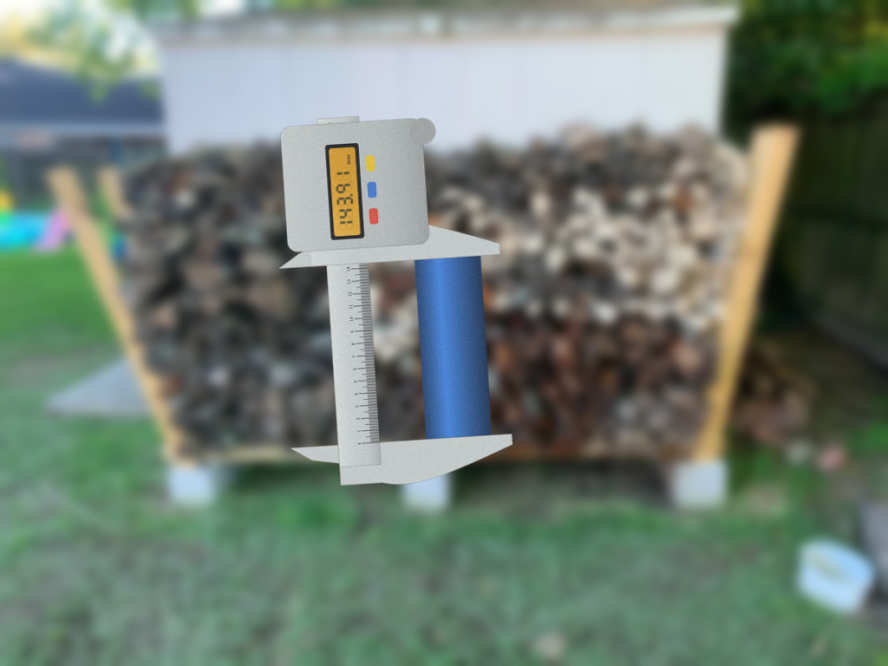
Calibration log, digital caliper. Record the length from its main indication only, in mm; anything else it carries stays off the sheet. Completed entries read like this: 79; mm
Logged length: 143.91; mm
